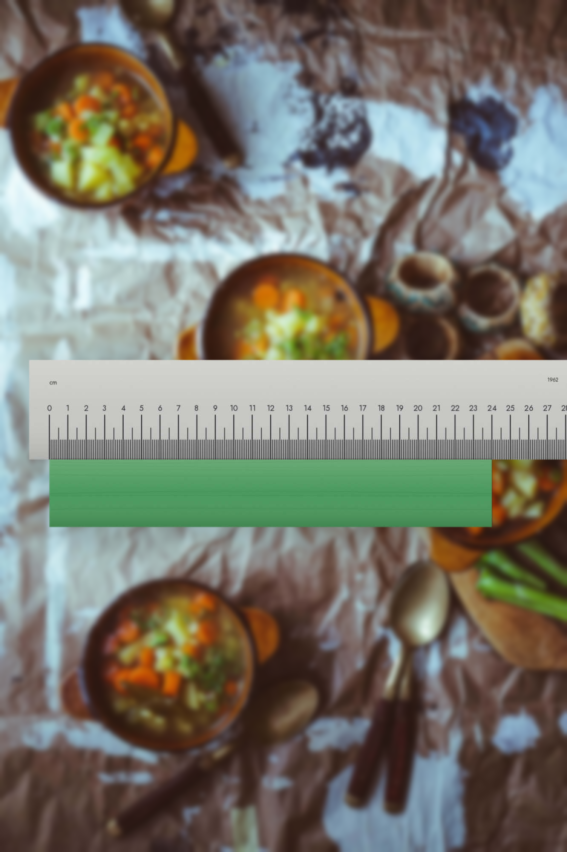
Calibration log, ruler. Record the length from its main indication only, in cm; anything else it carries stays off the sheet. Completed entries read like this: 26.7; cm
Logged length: 24; cm
